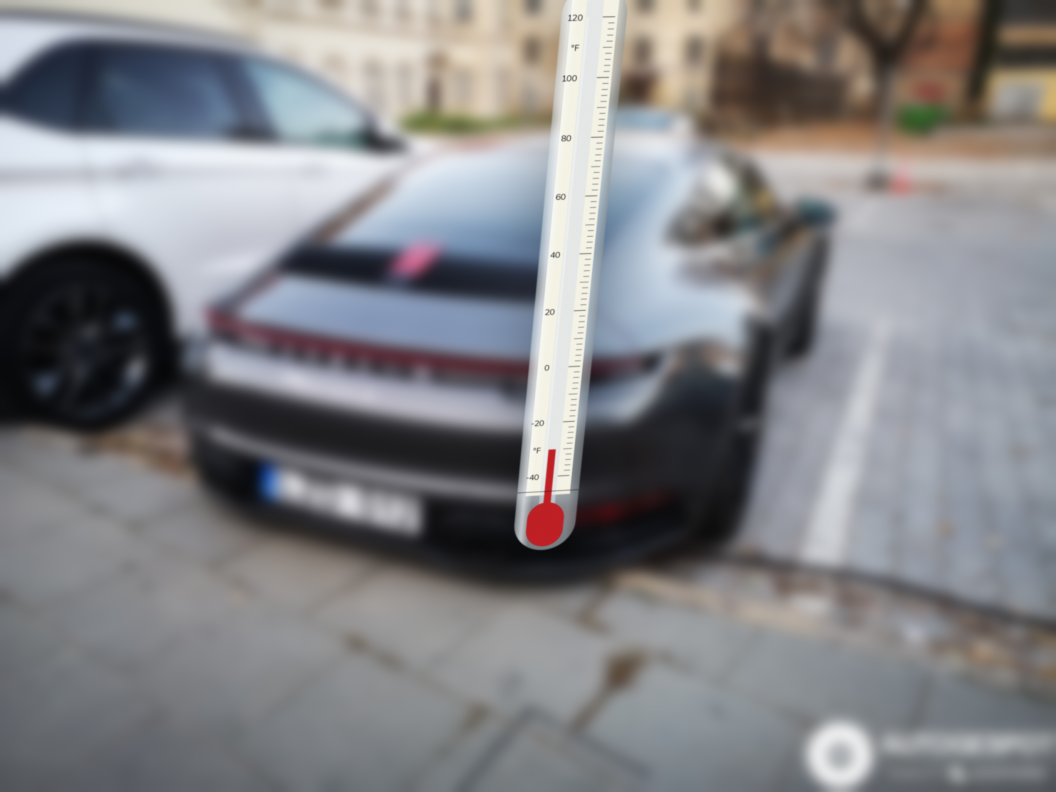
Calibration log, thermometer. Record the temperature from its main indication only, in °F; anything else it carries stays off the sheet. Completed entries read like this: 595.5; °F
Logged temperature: -30; °F
